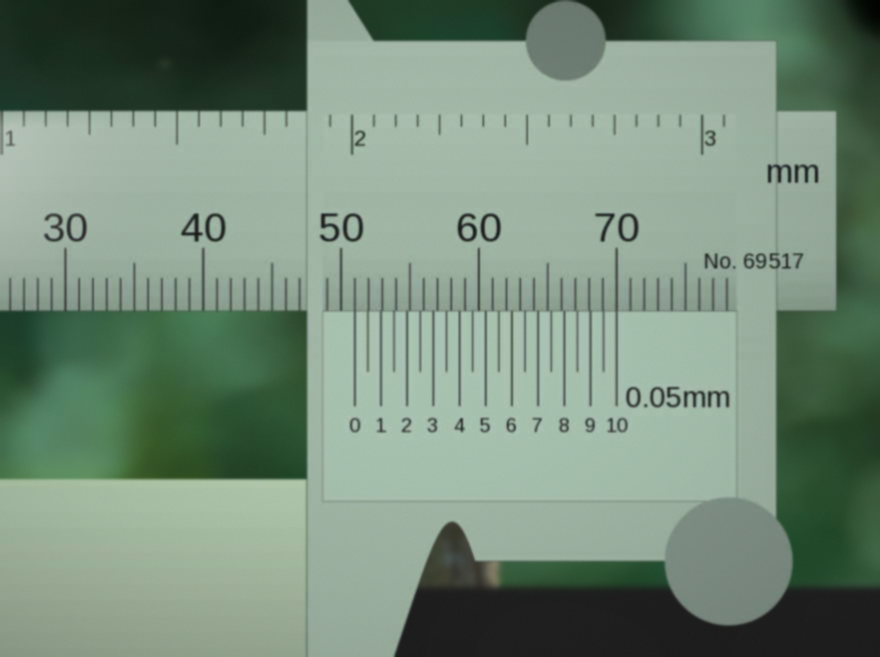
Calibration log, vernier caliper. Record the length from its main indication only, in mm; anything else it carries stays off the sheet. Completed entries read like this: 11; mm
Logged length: 51.0; mm
